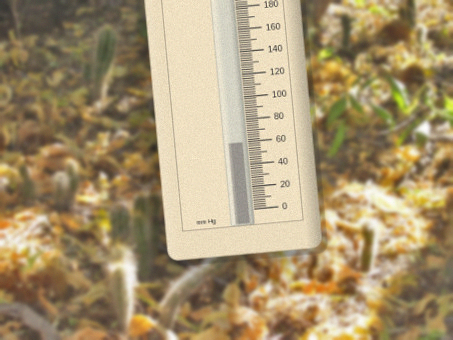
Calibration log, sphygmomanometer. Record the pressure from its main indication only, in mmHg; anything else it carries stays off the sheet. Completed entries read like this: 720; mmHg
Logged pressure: 60; mmHg
